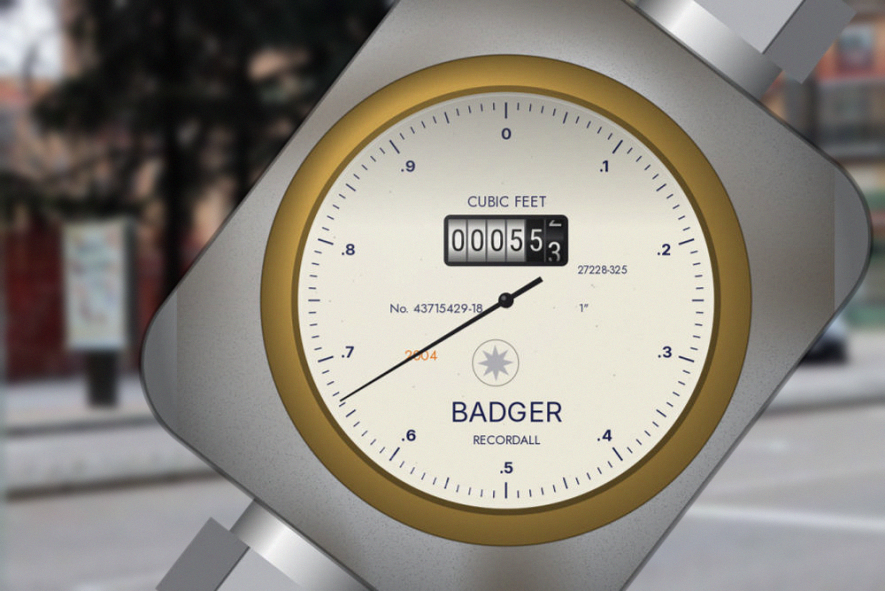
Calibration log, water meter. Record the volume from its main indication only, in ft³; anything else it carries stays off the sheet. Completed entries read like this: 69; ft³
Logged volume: 552.66; ft³
